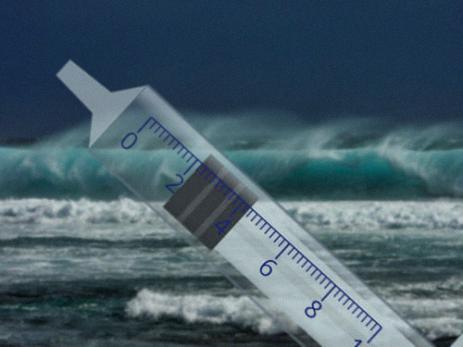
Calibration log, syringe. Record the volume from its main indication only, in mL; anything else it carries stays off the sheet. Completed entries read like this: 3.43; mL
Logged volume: 2.2; mL
